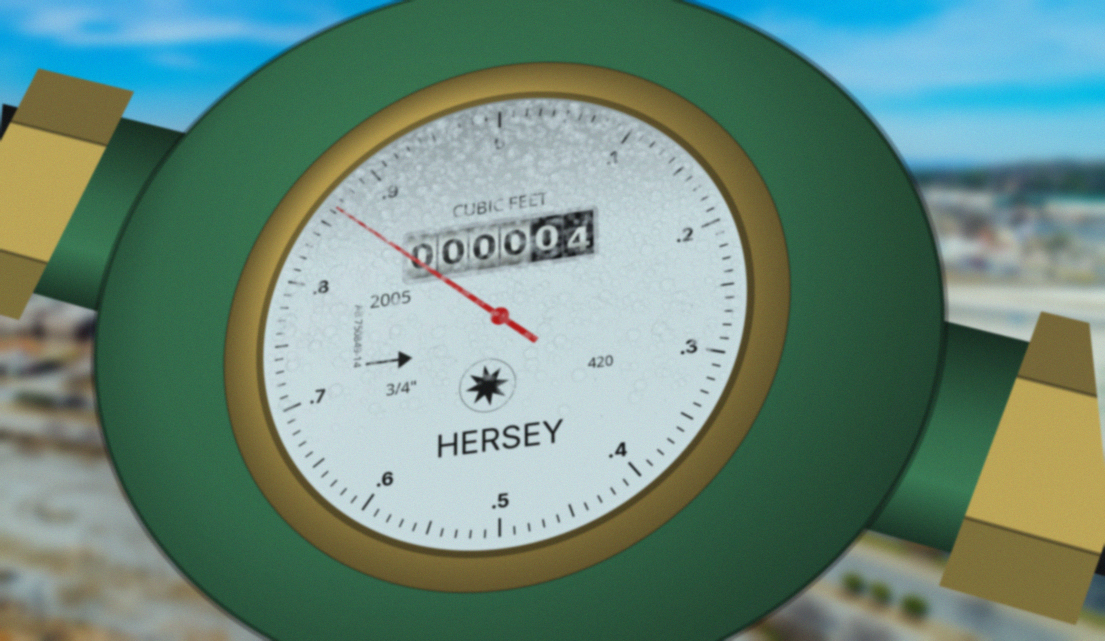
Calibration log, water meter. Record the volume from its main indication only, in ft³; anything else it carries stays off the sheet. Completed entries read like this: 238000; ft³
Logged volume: 3.86; ft³
